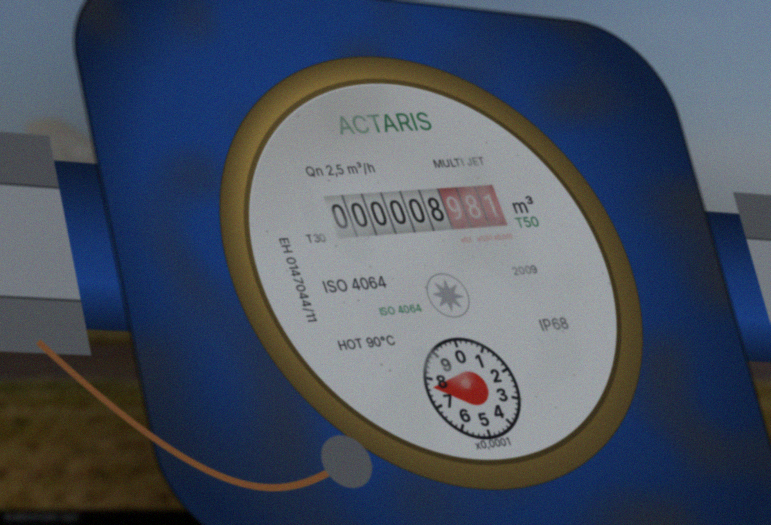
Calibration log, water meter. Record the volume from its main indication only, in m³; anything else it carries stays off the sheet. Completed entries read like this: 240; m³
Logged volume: 8.9817; m³
